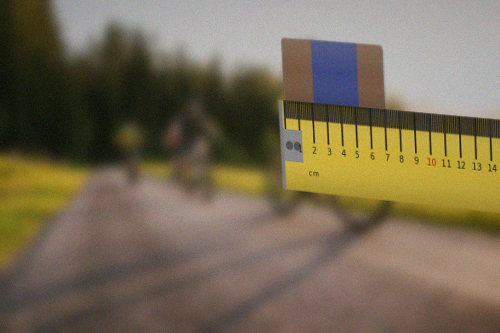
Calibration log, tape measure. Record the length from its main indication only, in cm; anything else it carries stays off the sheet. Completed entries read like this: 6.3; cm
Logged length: 7; cm
